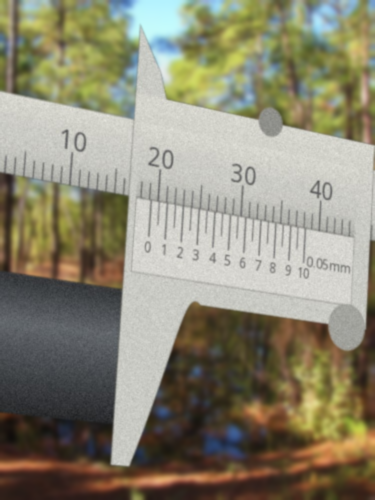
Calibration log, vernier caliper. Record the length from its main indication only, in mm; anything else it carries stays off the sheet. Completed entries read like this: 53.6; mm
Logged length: 19.2; mm
